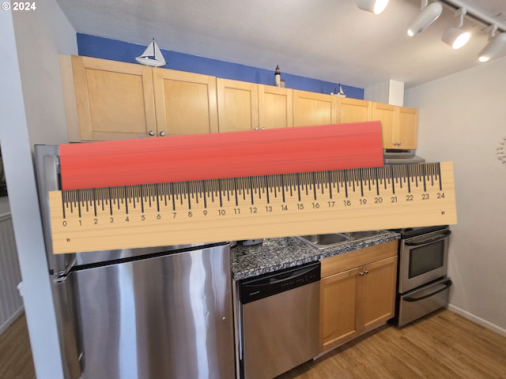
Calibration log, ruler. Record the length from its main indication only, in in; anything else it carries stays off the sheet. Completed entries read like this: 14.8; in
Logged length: 20.5; in
